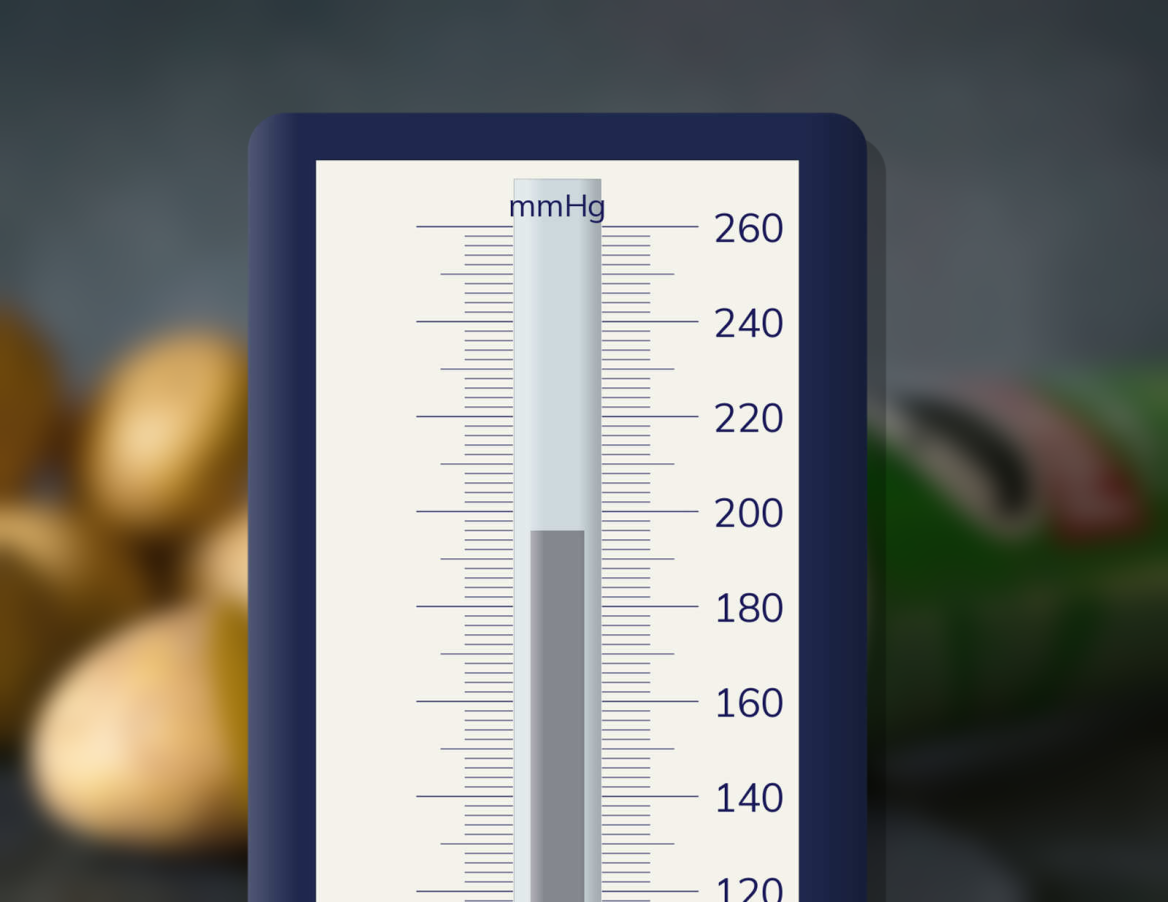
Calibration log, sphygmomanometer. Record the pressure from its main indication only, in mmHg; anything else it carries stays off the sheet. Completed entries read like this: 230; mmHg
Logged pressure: 196; mmHg
